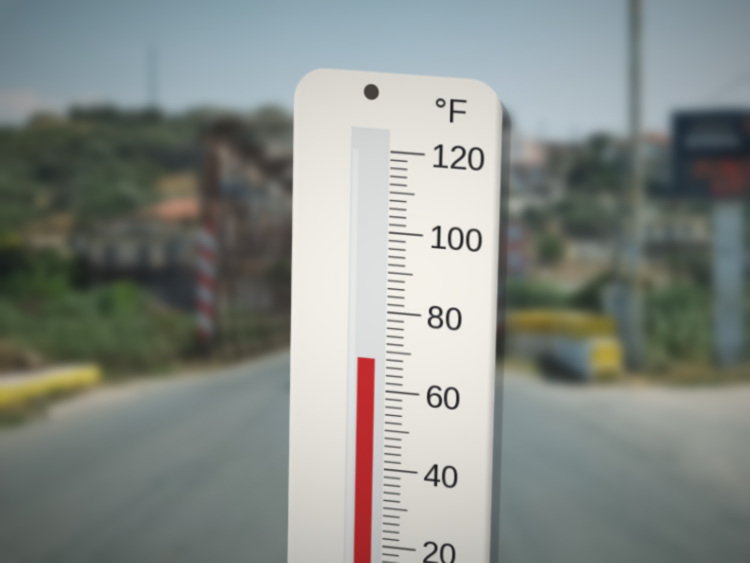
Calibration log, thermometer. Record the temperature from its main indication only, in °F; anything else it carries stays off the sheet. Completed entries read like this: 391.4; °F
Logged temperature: 68; °F
